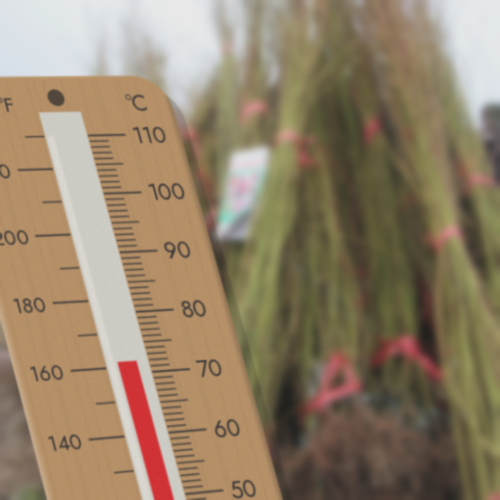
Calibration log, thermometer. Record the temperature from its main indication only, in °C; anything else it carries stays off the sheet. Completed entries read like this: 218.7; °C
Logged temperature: 72; °C
